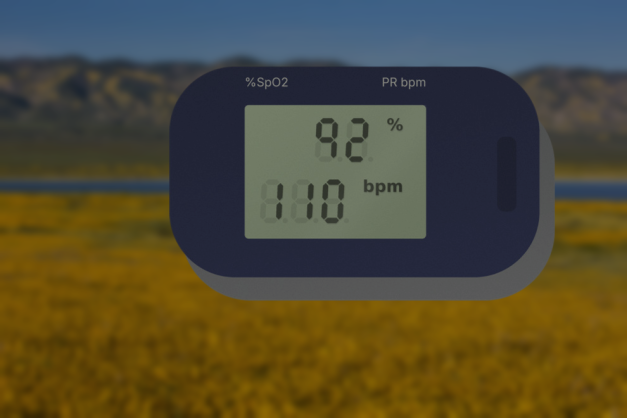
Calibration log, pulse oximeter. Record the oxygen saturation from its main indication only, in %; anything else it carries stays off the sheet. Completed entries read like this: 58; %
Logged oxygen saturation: 92; %
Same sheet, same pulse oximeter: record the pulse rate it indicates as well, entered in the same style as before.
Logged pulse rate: 110; bpm
